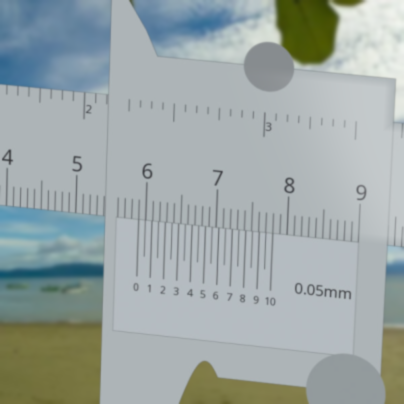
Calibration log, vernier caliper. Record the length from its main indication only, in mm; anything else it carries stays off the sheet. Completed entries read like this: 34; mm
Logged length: 59.0; mm
